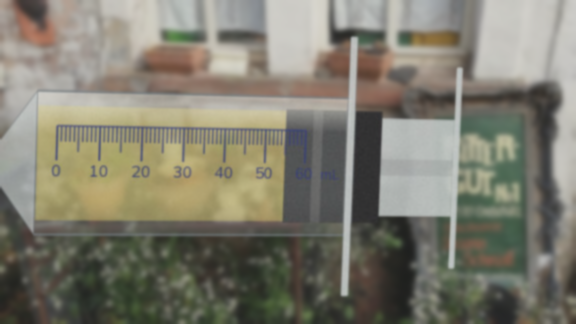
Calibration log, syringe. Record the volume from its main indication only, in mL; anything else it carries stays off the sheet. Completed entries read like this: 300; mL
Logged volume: 55; mL
